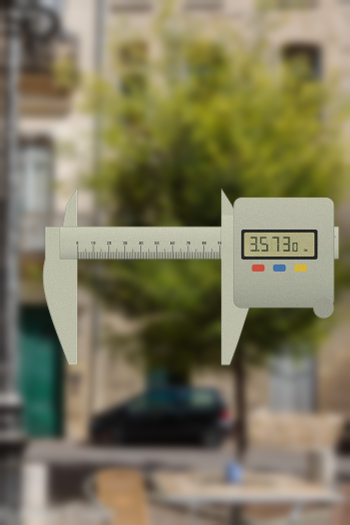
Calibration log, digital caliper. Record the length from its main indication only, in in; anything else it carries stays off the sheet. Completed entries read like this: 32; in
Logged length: 3.5730; in
